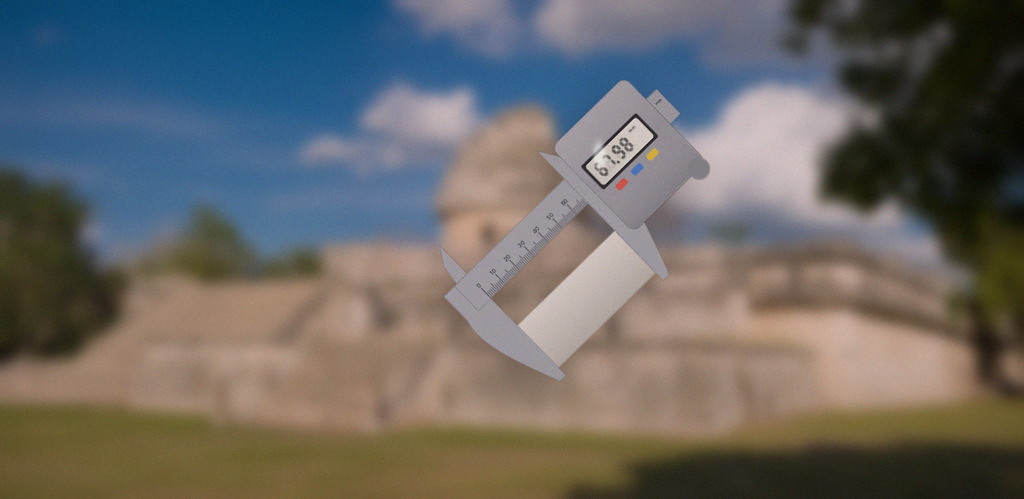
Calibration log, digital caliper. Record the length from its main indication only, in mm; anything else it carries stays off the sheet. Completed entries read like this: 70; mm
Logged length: 67.98; mm
